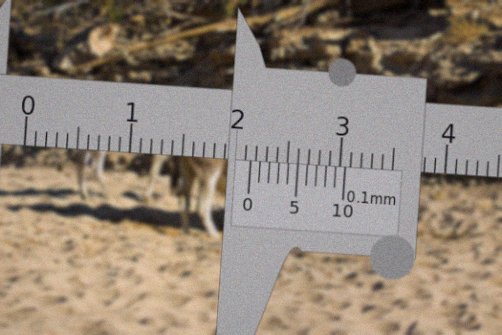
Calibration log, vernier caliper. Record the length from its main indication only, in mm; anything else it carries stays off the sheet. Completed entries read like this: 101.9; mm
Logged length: 21.5; mm
